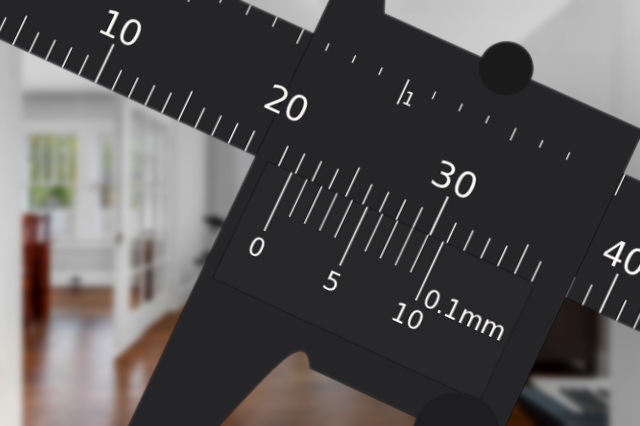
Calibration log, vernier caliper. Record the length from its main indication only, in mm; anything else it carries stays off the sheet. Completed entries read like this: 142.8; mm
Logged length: 21.8; mm
